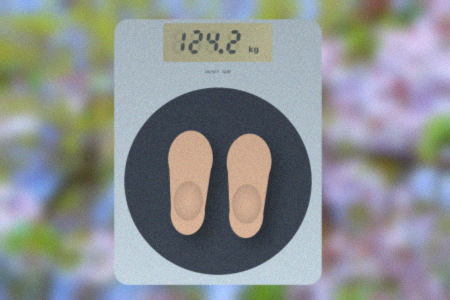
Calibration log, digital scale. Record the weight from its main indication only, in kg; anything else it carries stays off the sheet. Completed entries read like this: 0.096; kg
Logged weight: 124.2; kg
